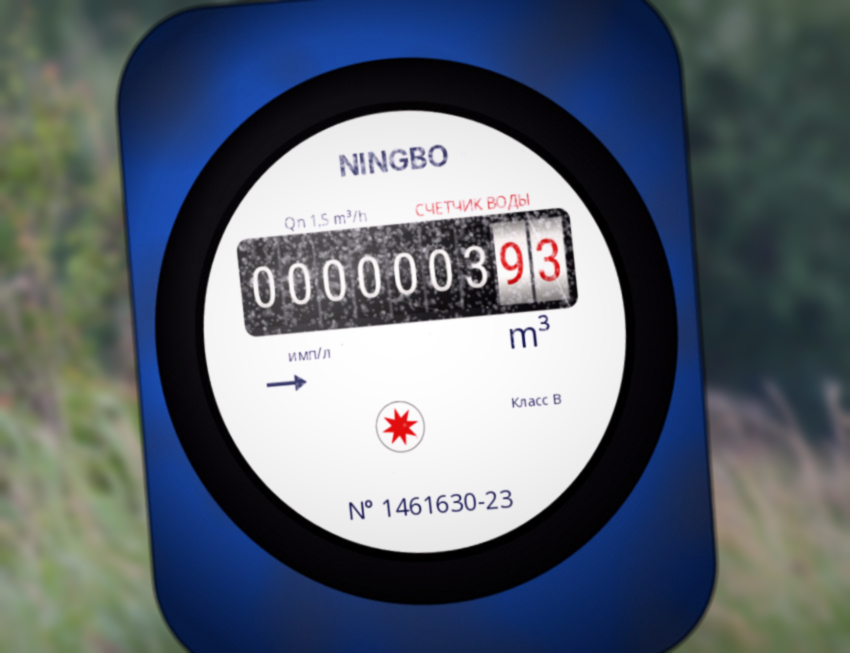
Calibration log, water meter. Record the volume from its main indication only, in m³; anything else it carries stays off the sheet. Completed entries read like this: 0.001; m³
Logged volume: 3.93; m³
